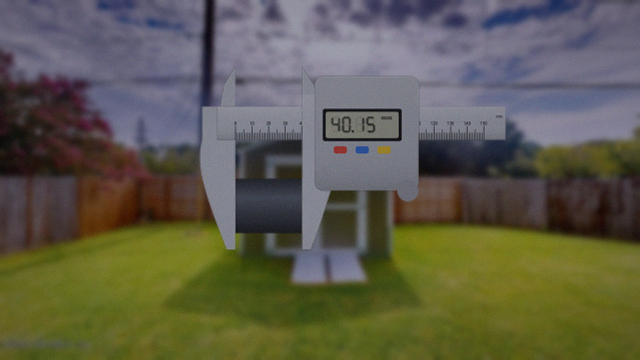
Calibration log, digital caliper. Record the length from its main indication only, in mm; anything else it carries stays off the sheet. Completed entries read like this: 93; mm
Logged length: 40.15; mm
